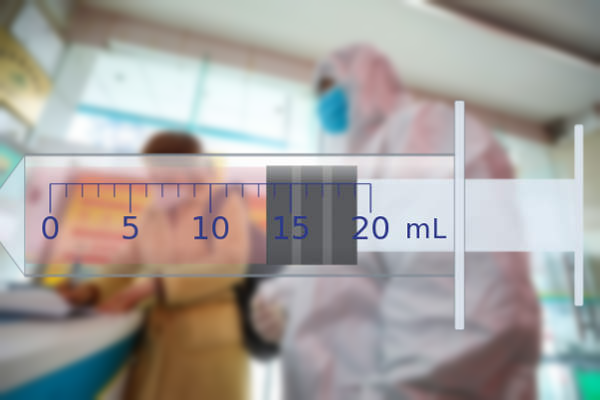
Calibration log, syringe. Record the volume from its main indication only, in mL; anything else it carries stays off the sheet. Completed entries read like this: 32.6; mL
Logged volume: 13.5; mL
